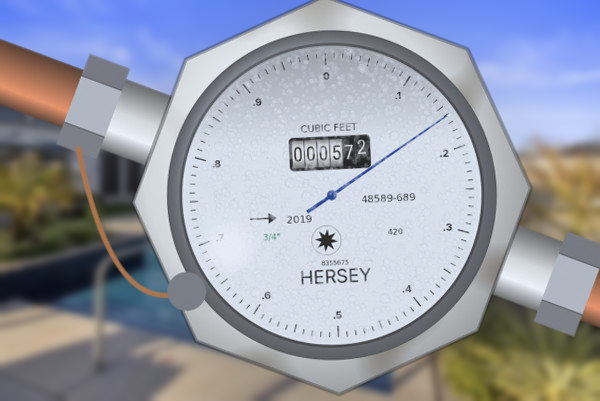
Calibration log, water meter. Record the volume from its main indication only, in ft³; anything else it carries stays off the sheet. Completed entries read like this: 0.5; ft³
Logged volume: 572.16; ft³
